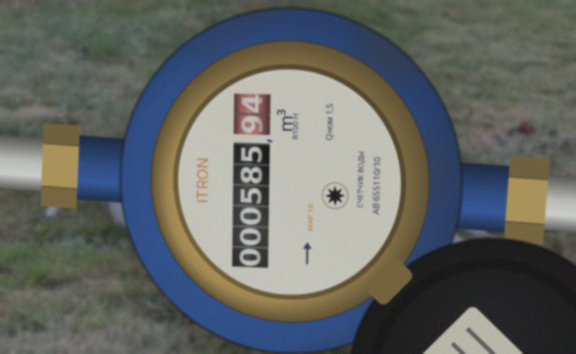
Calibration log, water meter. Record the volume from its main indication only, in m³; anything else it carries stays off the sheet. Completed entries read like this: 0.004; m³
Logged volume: 585.94; m³
